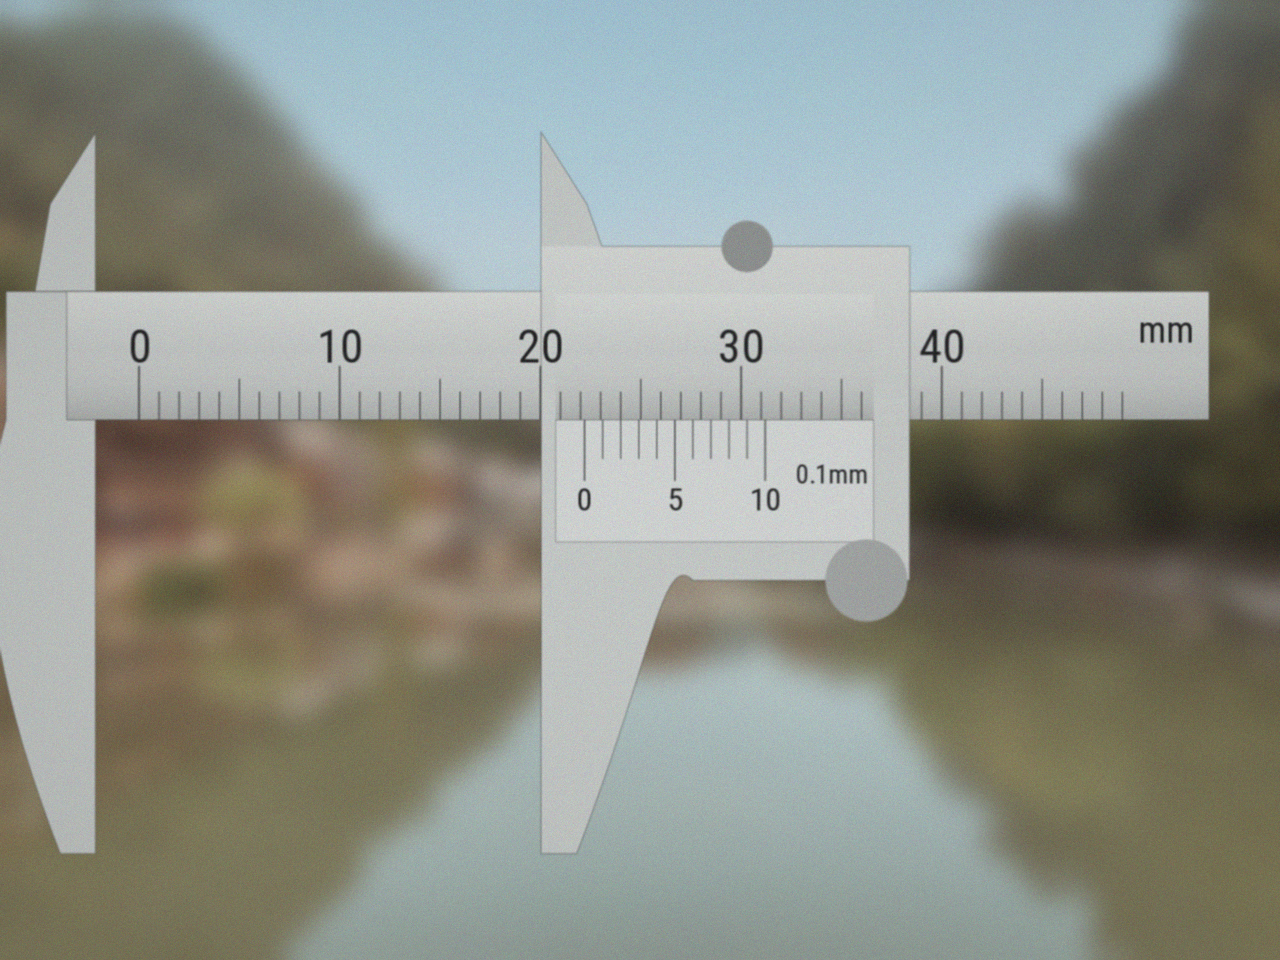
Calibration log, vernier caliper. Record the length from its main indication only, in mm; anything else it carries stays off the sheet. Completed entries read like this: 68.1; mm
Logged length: 22.2; mm
